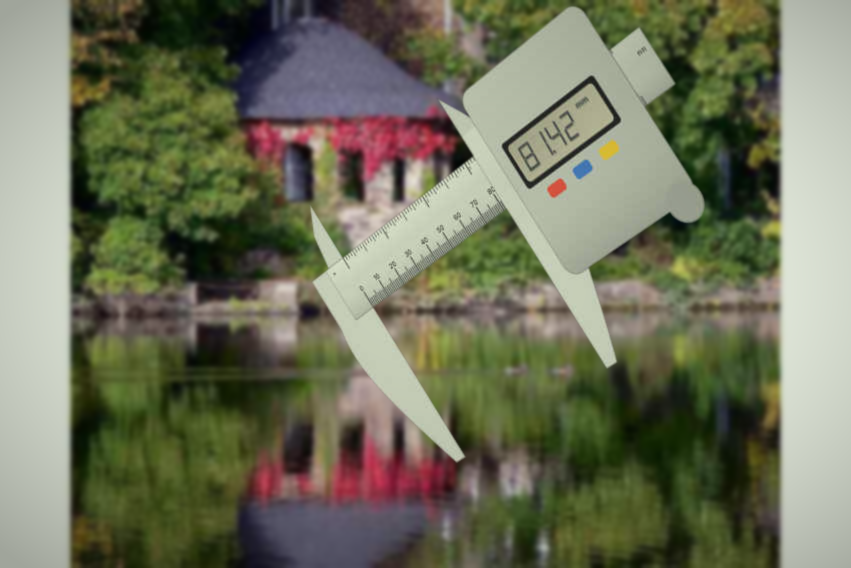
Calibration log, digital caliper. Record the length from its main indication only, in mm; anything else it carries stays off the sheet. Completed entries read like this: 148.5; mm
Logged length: 81.42; mm
